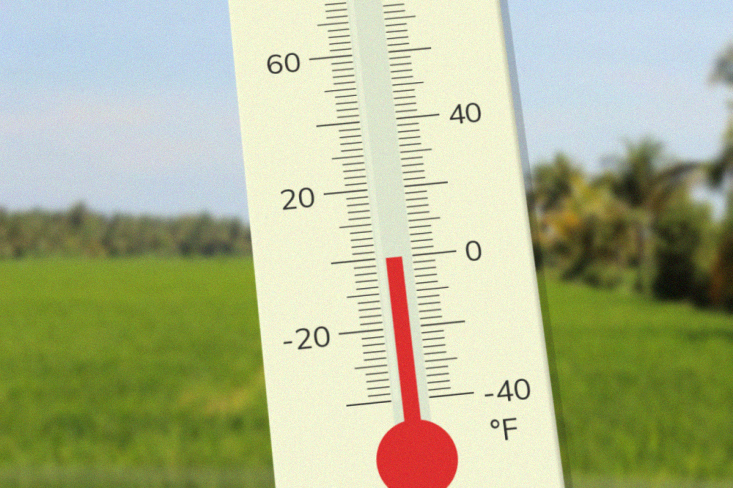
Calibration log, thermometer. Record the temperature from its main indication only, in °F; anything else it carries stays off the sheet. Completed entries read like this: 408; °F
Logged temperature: 0; °F
